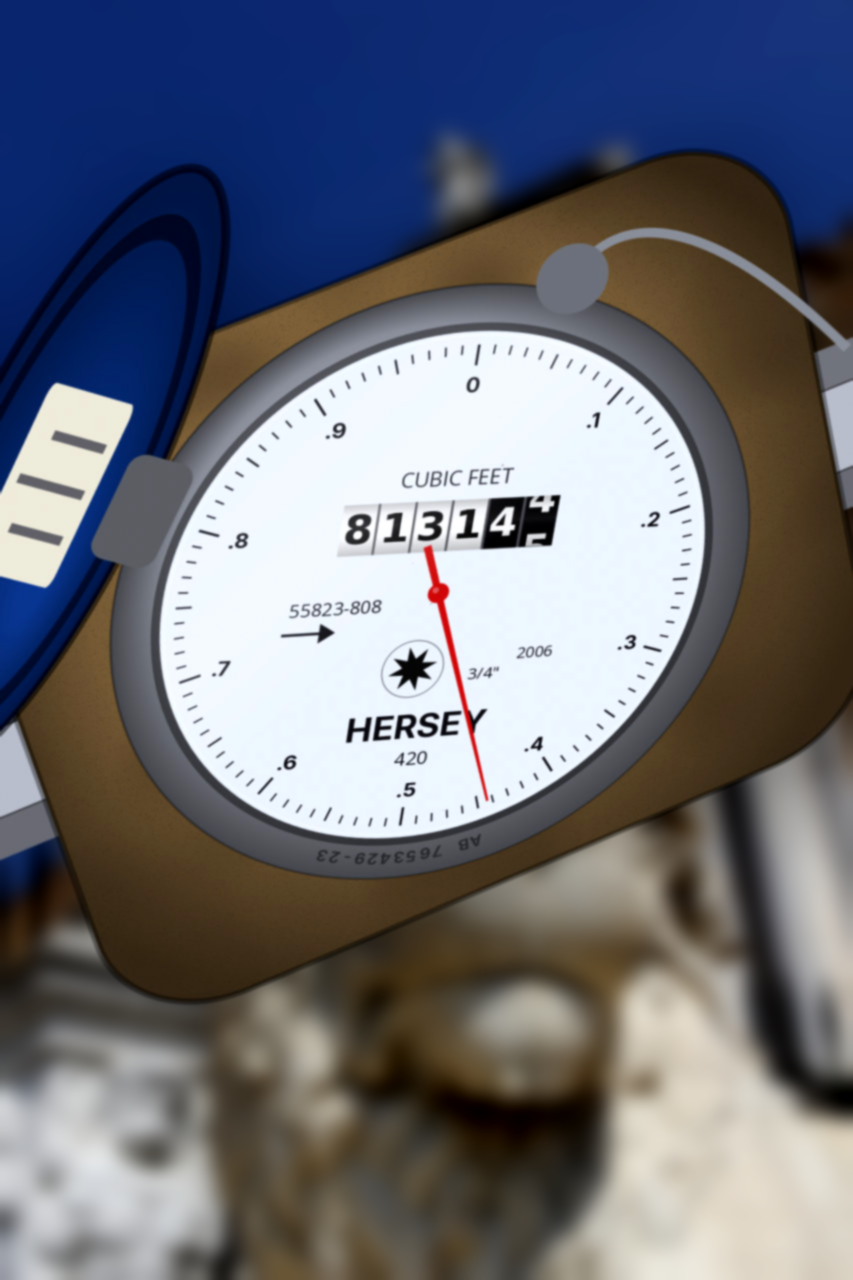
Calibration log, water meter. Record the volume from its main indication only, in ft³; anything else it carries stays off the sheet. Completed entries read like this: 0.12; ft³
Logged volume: 813144.44; ft³
